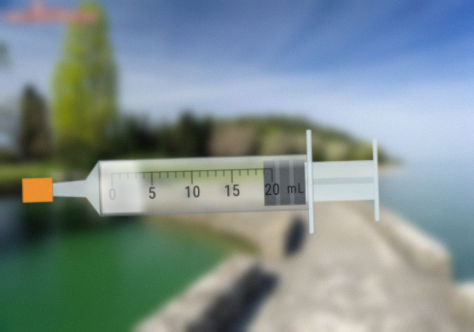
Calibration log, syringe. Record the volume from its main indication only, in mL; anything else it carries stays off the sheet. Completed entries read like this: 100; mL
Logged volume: 19; mL
